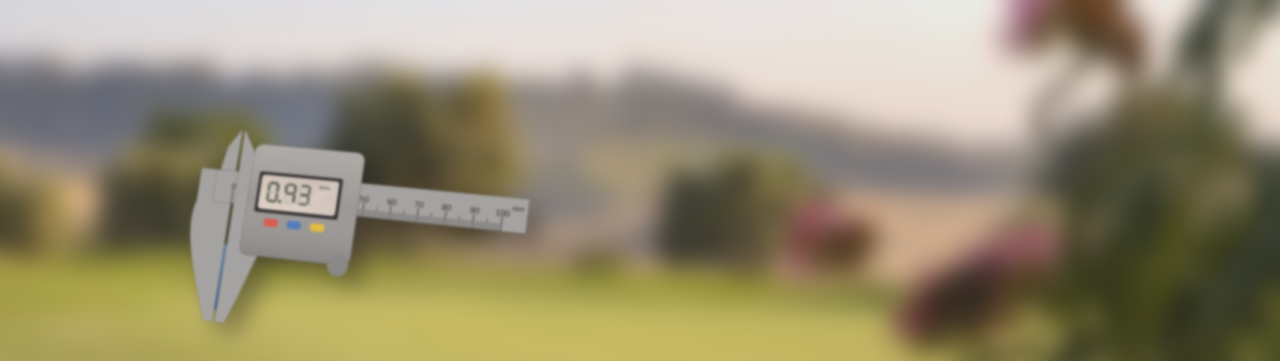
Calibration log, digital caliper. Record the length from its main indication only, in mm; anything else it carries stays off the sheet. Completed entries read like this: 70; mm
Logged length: 0.93; mm
